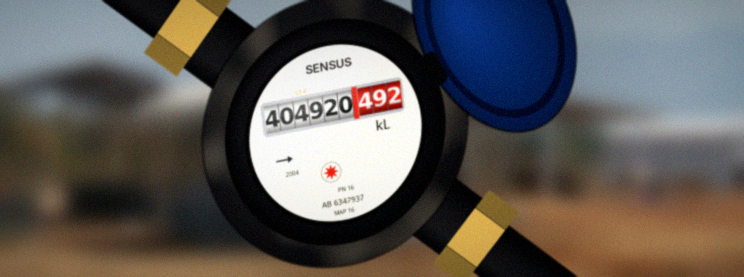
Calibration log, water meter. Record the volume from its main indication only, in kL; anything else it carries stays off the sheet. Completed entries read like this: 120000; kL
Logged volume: 404920.492; kL
